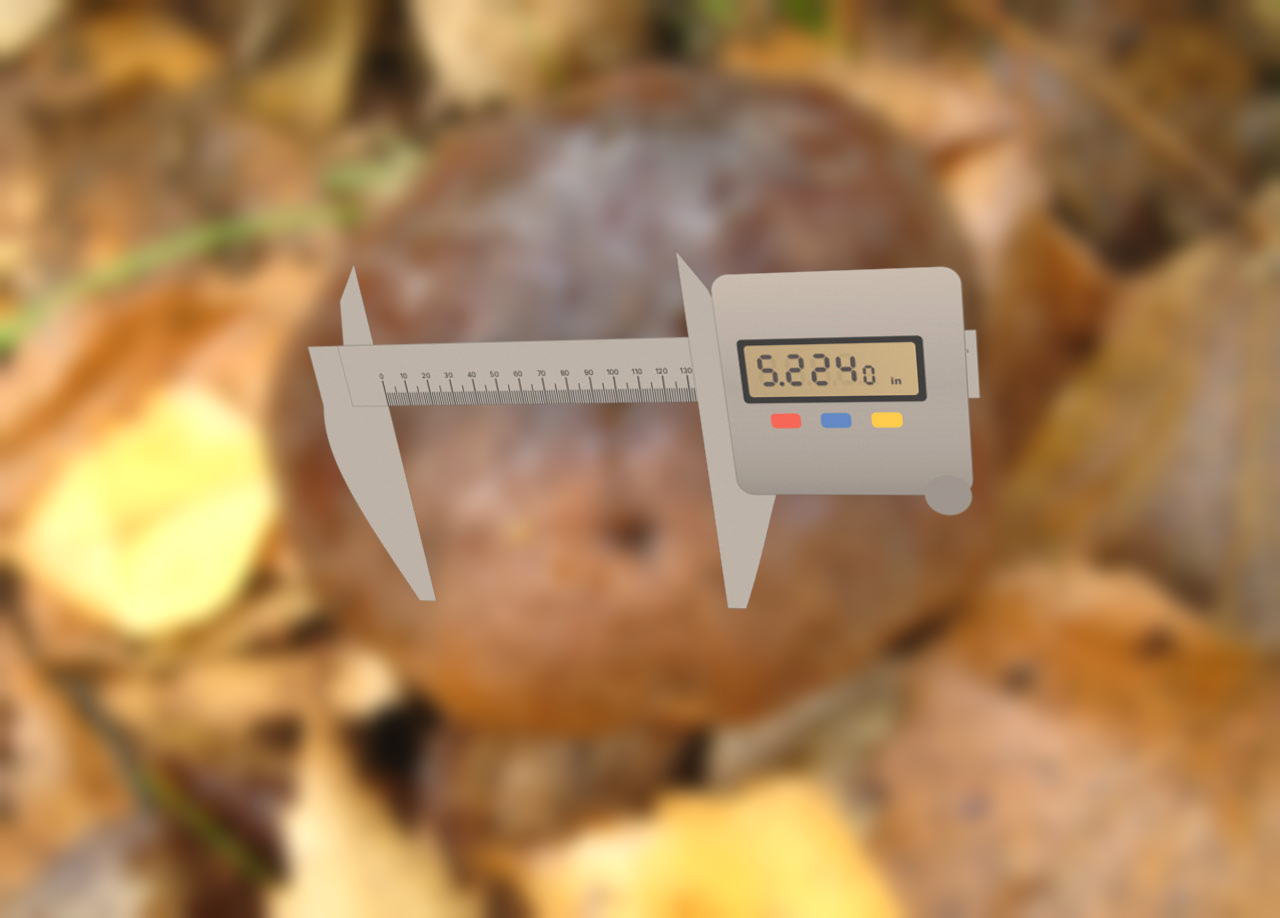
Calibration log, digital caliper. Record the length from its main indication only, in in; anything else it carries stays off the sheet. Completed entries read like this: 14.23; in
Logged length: 5.2240; in
